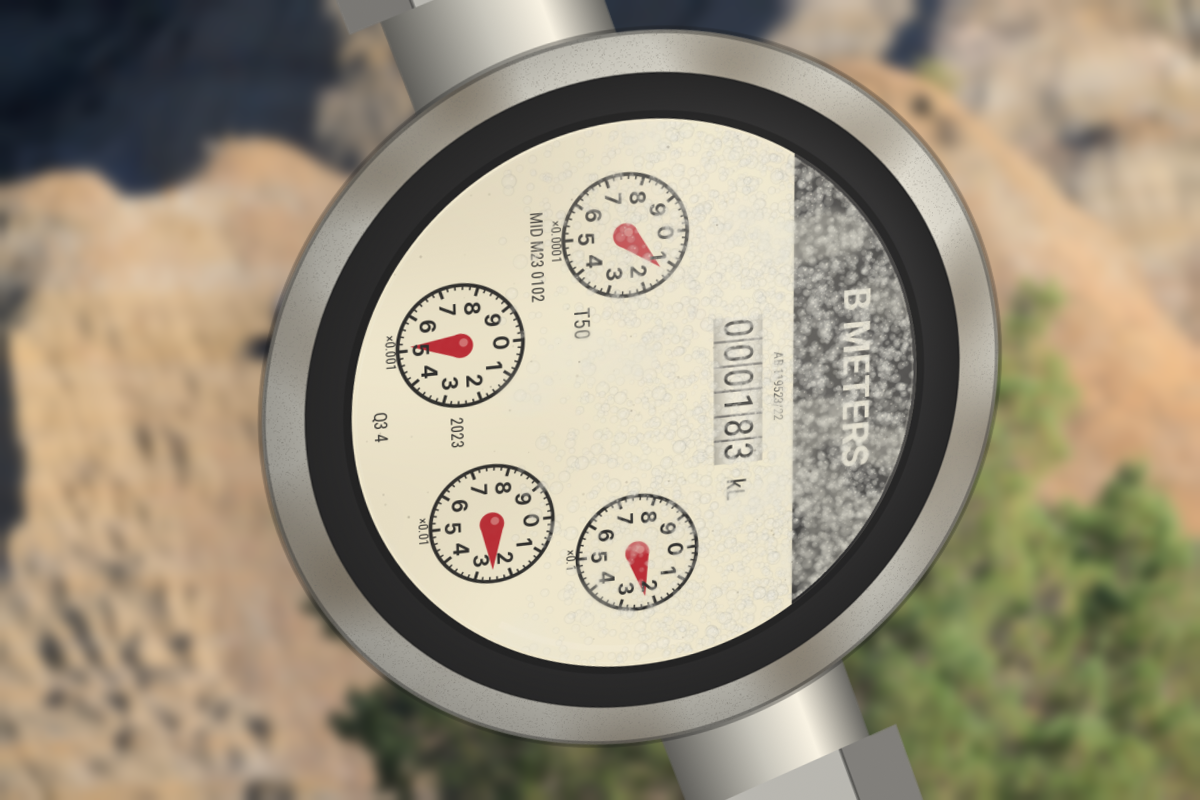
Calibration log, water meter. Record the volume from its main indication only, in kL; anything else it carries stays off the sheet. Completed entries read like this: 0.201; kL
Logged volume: 183.2251; kL
